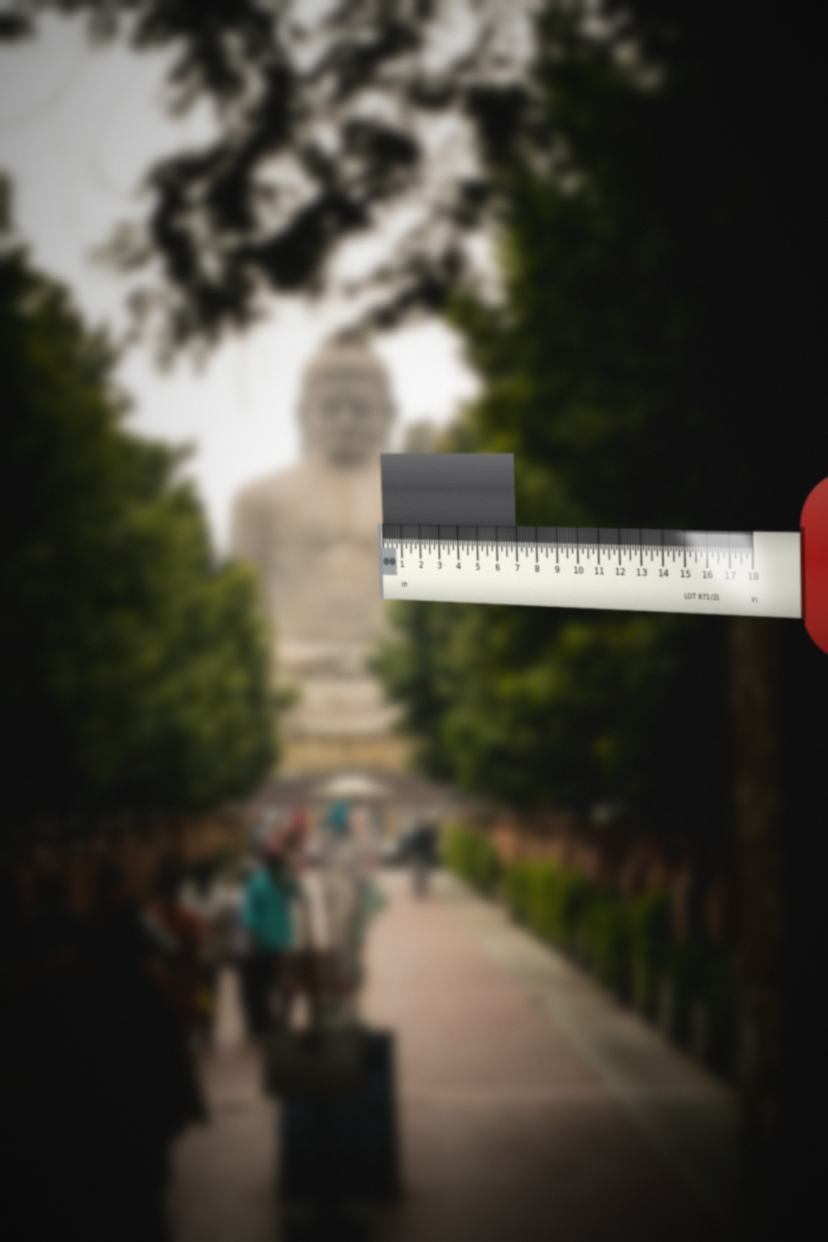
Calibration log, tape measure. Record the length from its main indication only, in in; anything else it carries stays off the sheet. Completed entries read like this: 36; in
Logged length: 7; in
